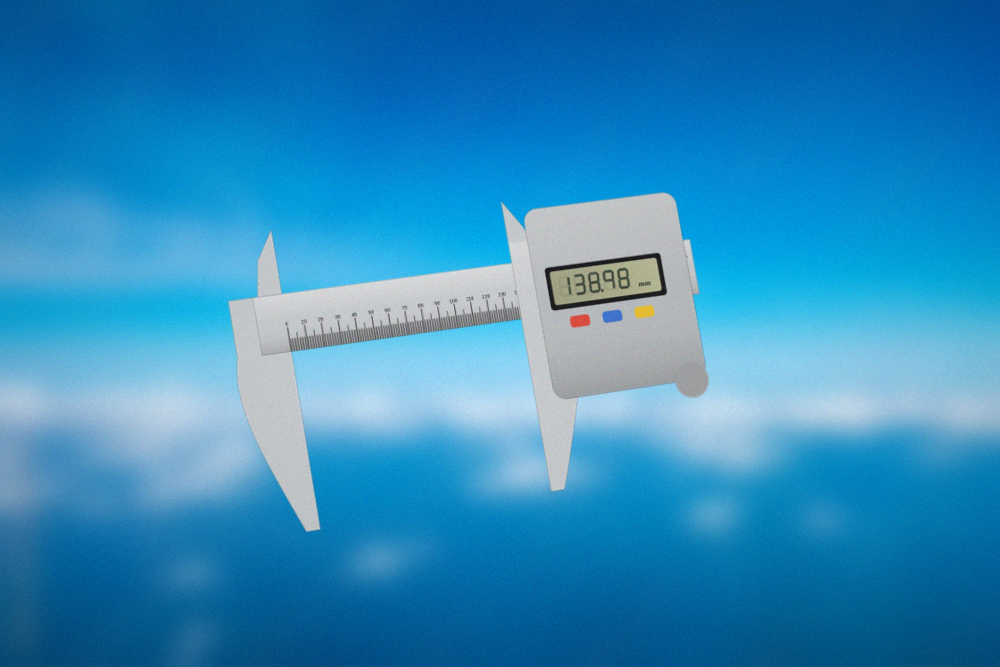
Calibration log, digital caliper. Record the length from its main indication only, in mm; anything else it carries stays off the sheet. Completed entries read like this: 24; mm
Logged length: 138.98; mm
